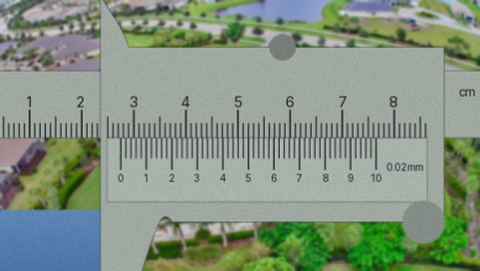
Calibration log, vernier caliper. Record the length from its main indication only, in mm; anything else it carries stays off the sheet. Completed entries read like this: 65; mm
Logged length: 27.5; mm
